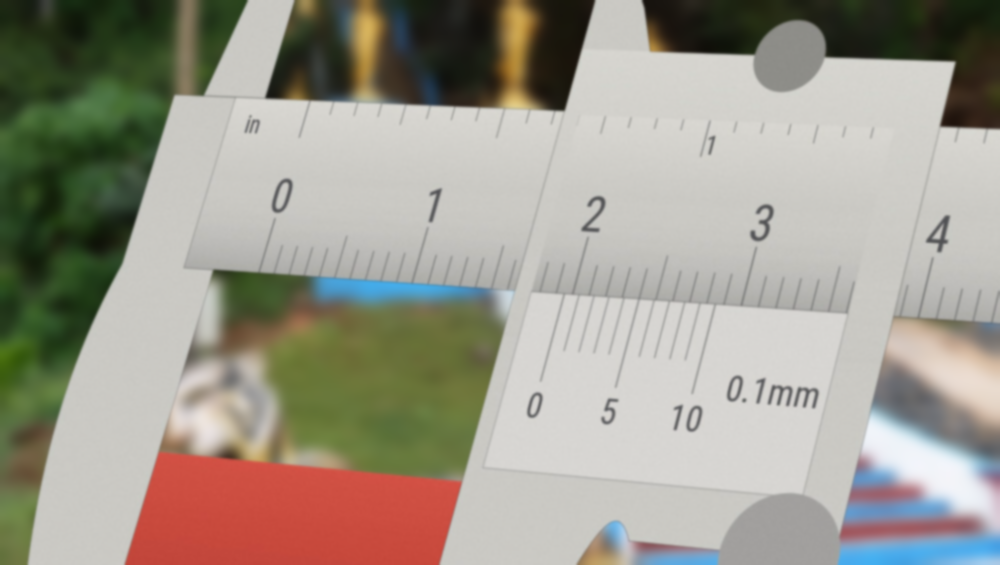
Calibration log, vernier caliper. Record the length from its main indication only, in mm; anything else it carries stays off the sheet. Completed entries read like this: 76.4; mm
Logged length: 19.5; mm
